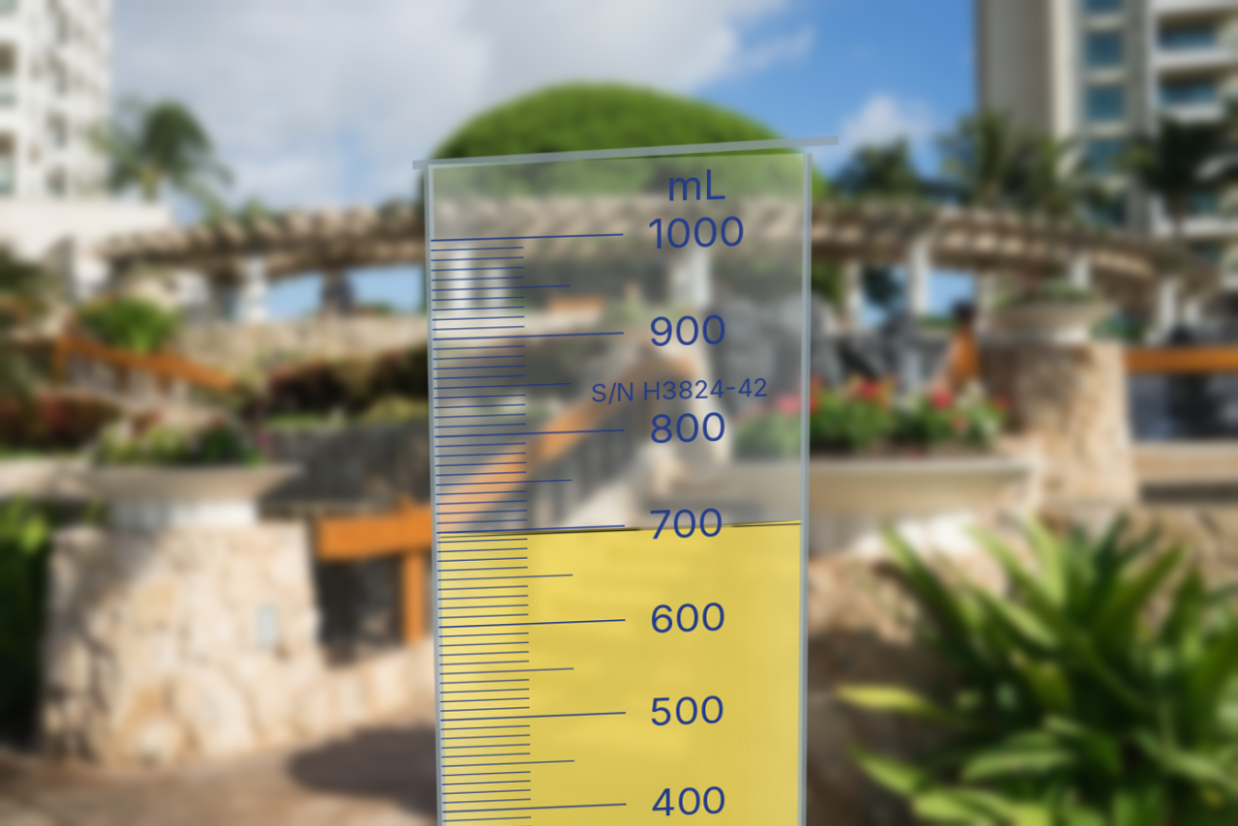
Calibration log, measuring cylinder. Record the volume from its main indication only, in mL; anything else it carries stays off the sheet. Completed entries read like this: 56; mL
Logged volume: 695; mL
